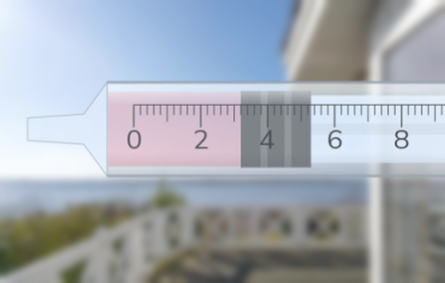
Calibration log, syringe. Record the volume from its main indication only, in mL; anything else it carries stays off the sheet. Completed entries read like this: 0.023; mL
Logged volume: 3.2; mL
